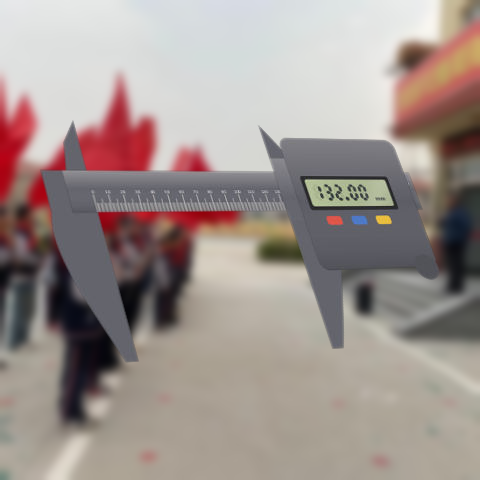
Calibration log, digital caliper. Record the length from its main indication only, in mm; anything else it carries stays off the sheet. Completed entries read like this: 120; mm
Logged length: 132.00; mm
